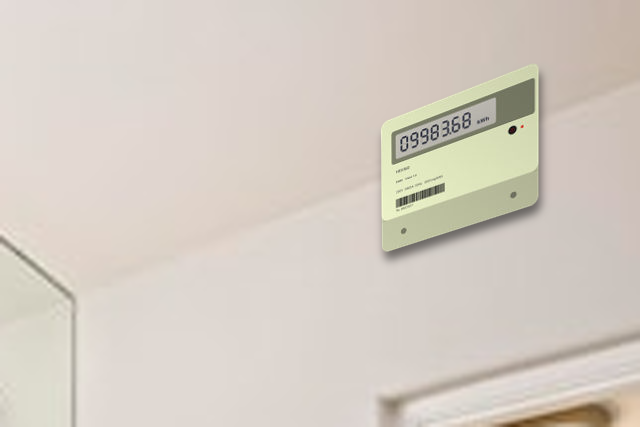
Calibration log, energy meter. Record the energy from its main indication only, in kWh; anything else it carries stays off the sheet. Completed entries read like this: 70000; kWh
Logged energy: 9983.68; kWh
